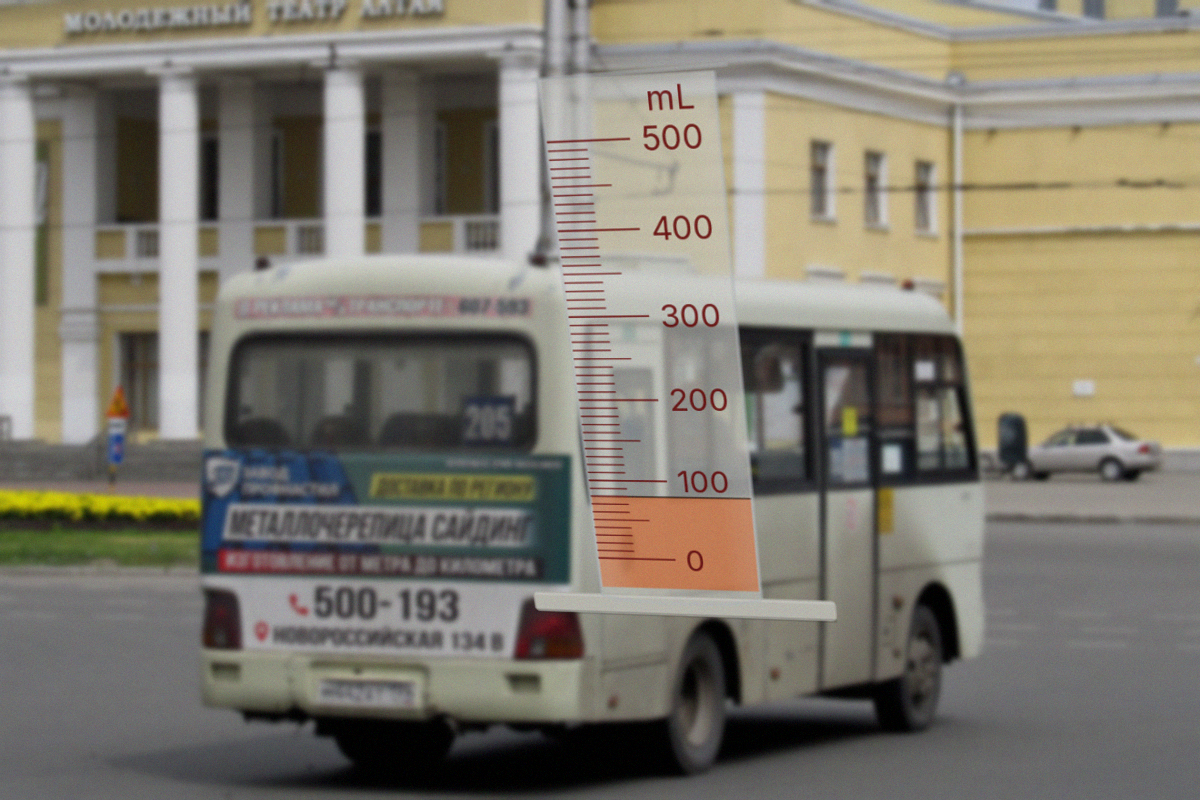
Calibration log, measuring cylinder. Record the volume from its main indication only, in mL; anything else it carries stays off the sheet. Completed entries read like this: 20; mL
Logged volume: 80; mL
